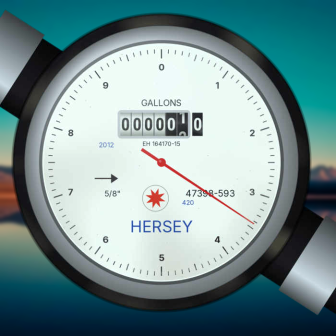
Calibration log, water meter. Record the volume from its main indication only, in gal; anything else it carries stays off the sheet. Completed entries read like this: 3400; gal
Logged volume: 13.4; gal
